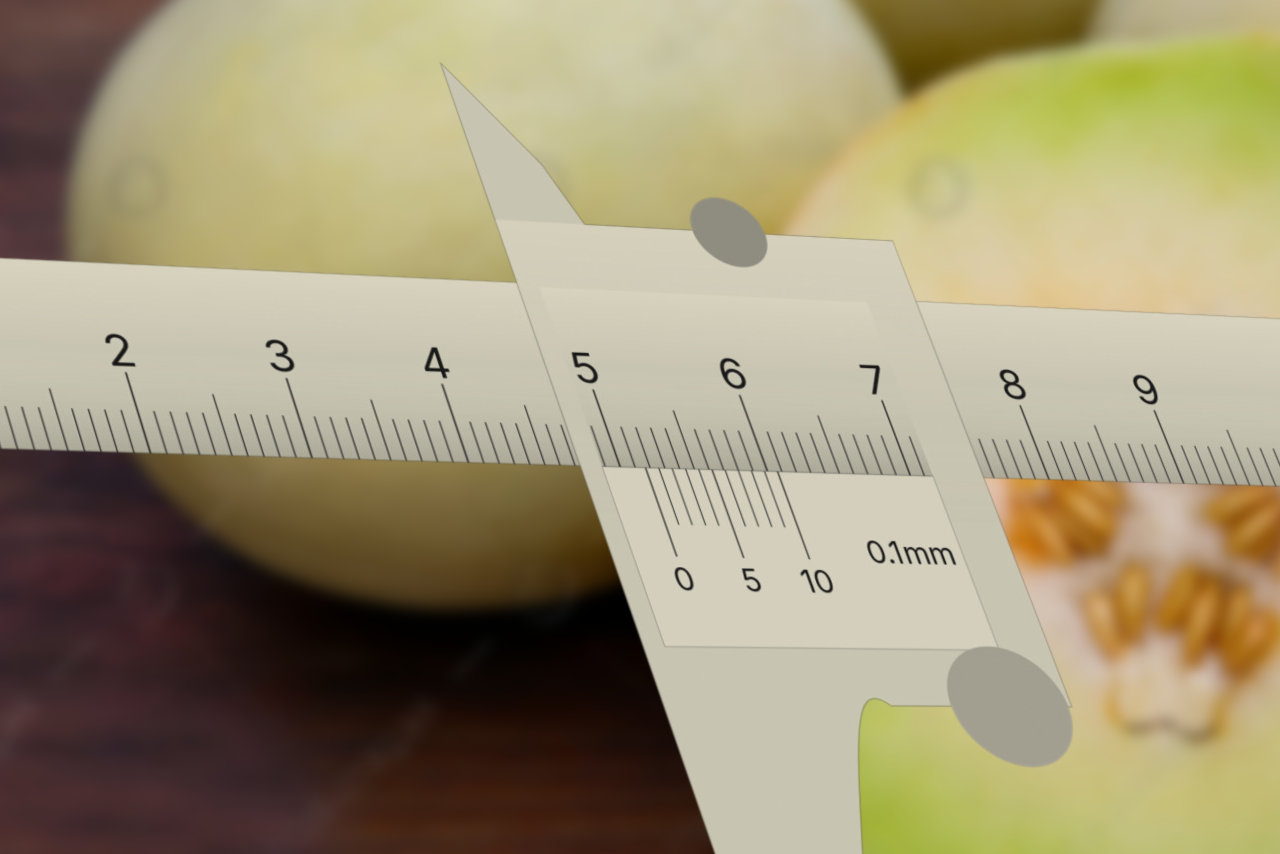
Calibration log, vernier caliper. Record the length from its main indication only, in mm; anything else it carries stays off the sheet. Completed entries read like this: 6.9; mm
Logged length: 51.7; mm
